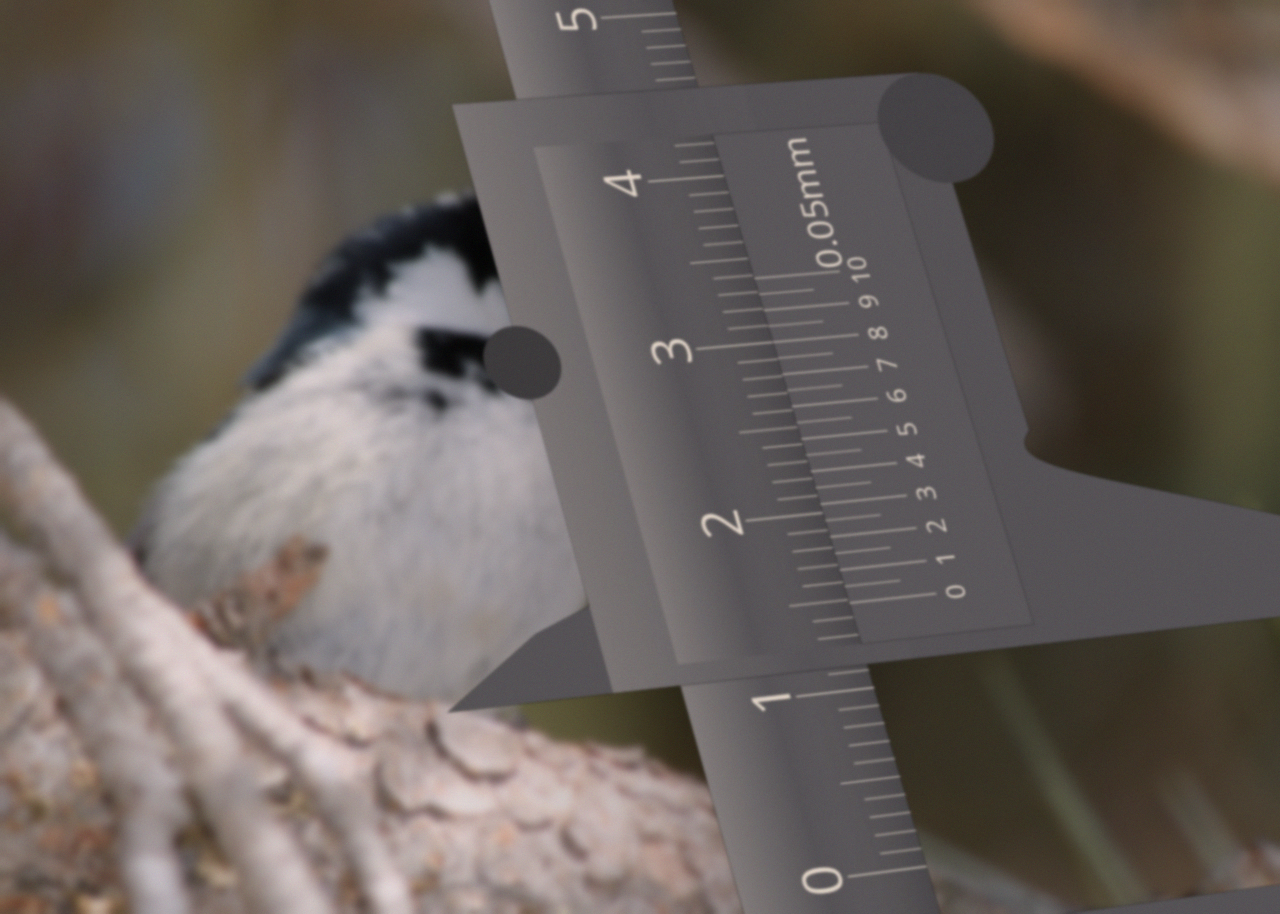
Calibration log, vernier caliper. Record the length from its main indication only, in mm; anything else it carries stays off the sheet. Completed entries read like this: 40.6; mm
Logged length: 14.8; mm
